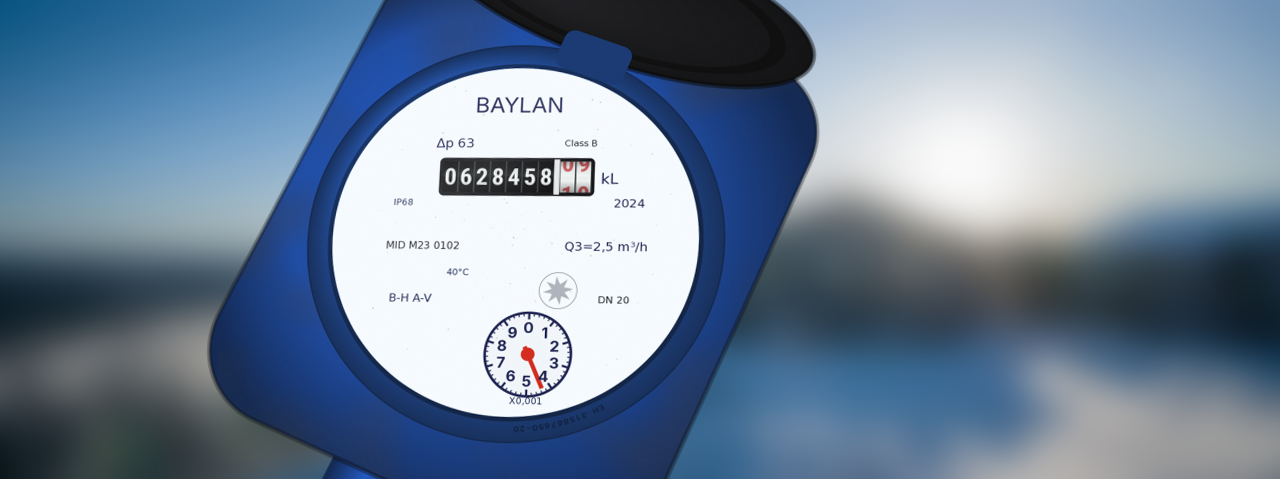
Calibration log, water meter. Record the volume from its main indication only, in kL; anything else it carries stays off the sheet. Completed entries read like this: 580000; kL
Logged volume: 628458.094; kL
